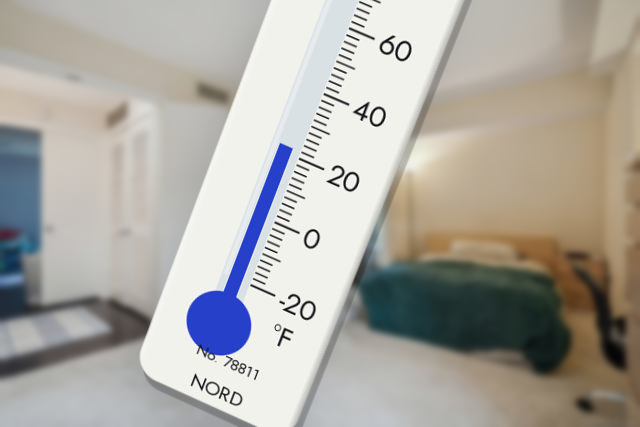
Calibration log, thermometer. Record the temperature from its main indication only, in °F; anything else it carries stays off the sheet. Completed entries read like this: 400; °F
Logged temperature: 22; °F
